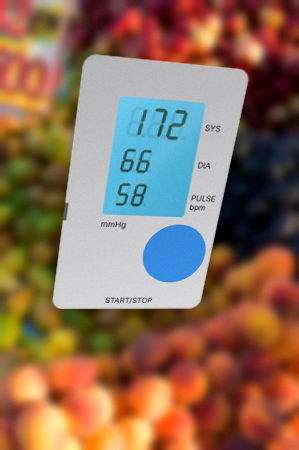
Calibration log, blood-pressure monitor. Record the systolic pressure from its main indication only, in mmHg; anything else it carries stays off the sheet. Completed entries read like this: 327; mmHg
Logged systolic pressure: 172; mmHg
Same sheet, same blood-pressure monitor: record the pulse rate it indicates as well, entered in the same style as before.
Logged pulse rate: 58; bpm
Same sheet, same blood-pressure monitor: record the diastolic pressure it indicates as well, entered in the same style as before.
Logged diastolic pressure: 66; mmHg
